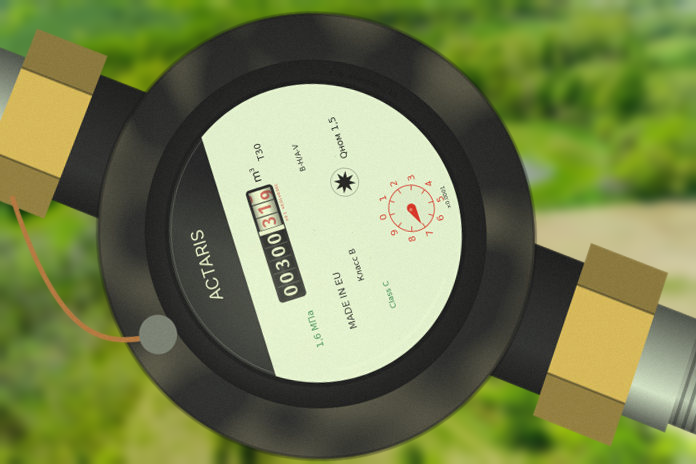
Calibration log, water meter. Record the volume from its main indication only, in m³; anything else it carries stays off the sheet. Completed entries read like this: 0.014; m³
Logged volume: 300.3187; m³
